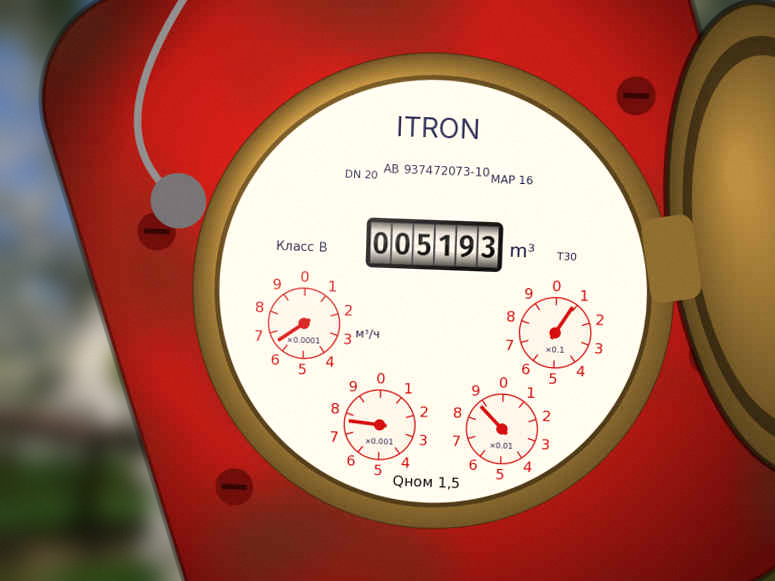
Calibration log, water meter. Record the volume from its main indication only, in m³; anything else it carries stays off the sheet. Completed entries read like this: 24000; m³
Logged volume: 5193.0876; m³
